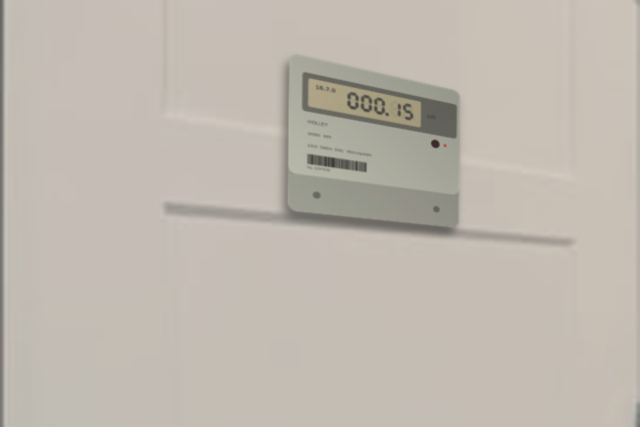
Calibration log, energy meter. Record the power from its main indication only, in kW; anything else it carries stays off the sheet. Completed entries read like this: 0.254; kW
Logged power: 0.15; kW
